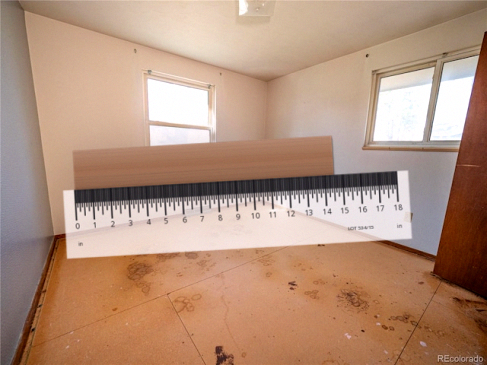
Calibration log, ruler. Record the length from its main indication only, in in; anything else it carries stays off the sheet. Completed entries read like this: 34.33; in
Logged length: 14.5; in
